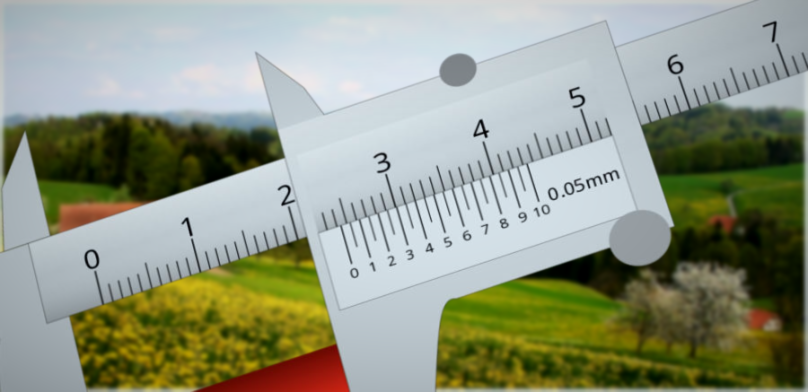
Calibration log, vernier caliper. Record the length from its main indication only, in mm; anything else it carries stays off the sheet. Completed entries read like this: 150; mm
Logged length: 24.4; mm
